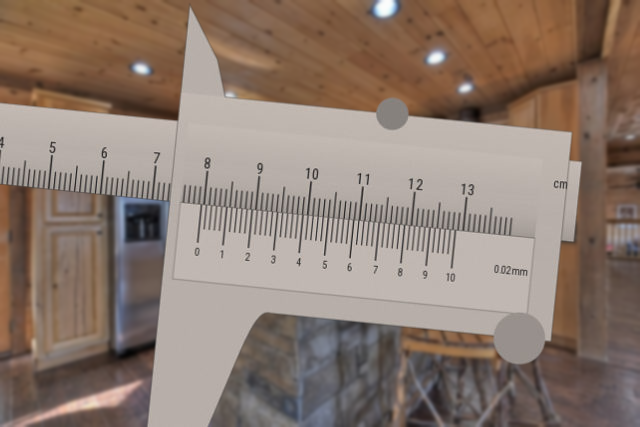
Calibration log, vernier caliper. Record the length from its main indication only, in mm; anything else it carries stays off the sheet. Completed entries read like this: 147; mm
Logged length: 79.5; mm
